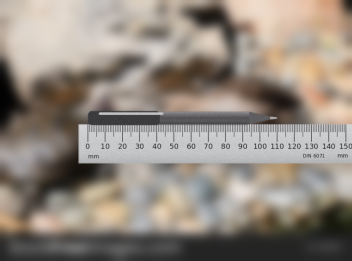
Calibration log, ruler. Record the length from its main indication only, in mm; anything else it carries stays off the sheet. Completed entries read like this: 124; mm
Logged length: 110; mm
